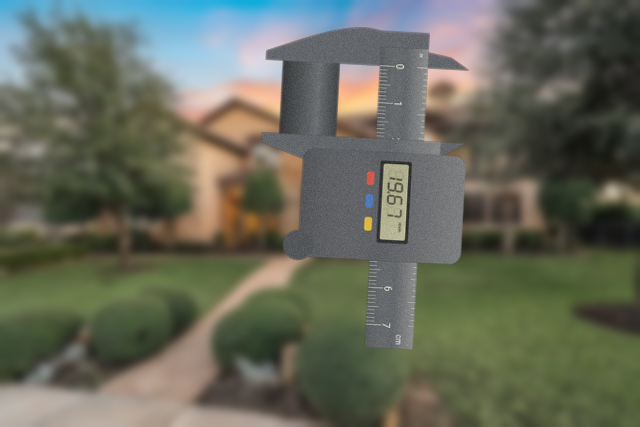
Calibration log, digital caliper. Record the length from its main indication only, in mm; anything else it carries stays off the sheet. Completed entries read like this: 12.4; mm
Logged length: 19.67; mm
